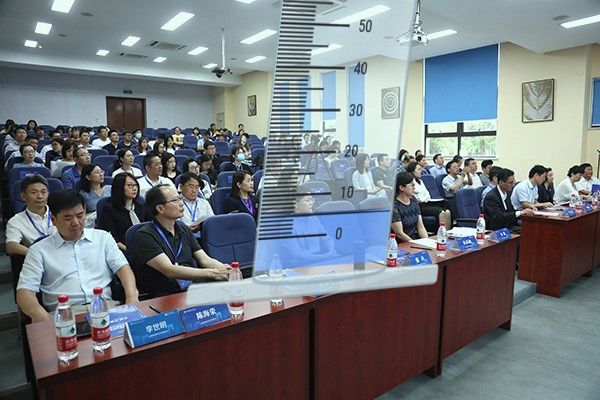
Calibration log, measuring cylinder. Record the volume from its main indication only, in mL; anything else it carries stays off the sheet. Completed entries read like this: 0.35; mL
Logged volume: 5; mL
